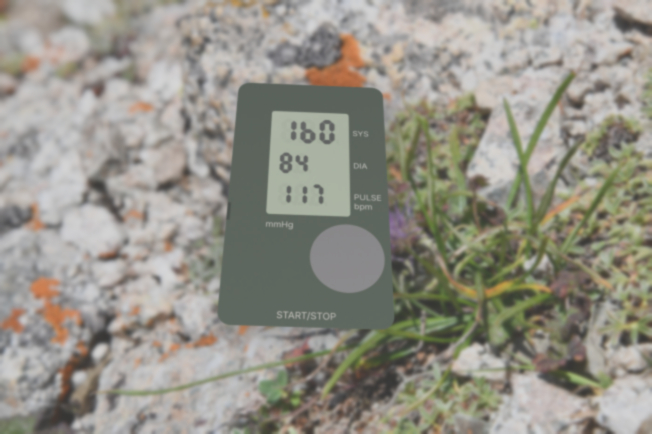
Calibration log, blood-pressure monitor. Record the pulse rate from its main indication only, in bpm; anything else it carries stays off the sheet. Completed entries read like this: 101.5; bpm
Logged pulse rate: 117; bpm
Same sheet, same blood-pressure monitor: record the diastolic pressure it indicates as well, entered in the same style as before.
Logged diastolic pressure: 84; mmHg
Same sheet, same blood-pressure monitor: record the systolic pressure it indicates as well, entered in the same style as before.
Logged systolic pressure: 160; mmHg
